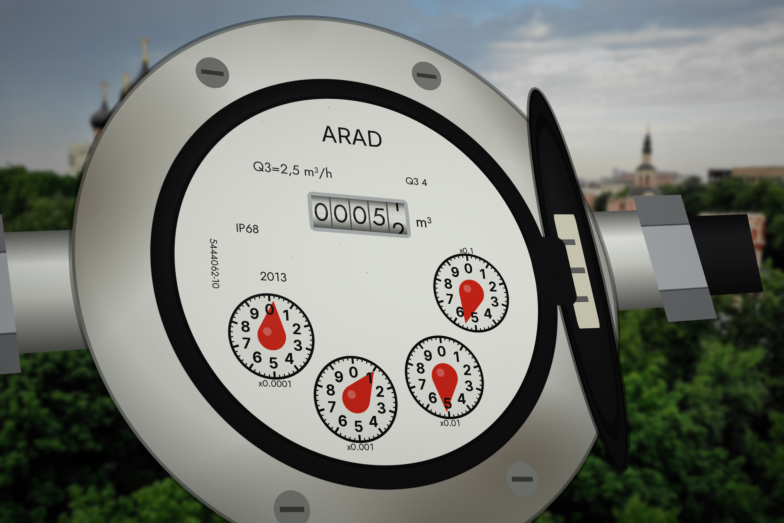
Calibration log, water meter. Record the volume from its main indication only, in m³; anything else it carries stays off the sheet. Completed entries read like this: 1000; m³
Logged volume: 51.5510; m³
